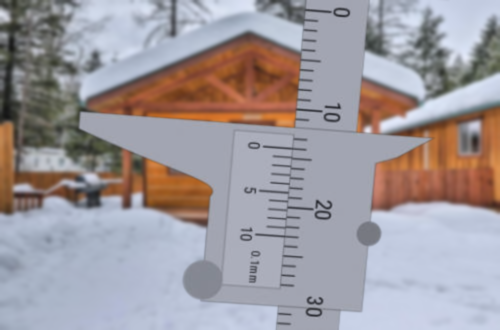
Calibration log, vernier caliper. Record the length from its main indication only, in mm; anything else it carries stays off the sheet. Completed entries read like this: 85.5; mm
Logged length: 14.0; mm
